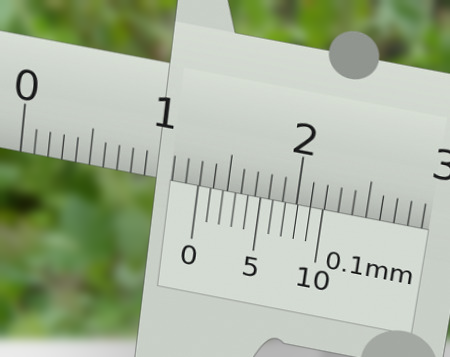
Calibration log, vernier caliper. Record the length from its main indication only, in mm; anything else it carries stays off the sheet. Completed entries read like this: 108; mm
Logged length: 12.9; mm
